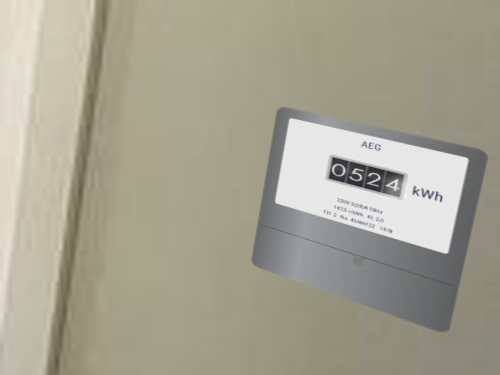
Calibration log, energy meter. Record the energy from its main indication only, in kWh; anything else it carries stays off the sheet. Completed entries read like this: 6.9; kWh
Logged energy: 524; kWh
